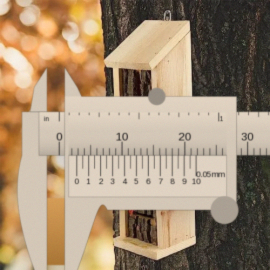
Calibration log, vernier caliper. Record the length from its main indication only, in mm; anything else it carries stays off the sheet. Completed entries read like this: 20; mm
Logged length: 2.8; mm
